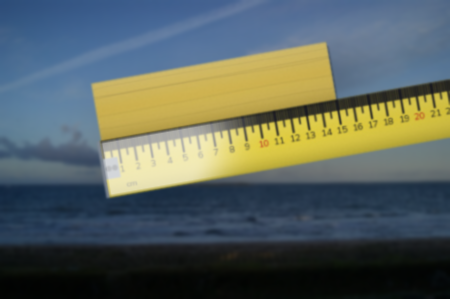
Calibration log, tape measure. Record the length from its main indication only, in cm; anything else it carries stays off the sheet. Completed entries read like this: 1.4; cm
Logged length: 15; cm
